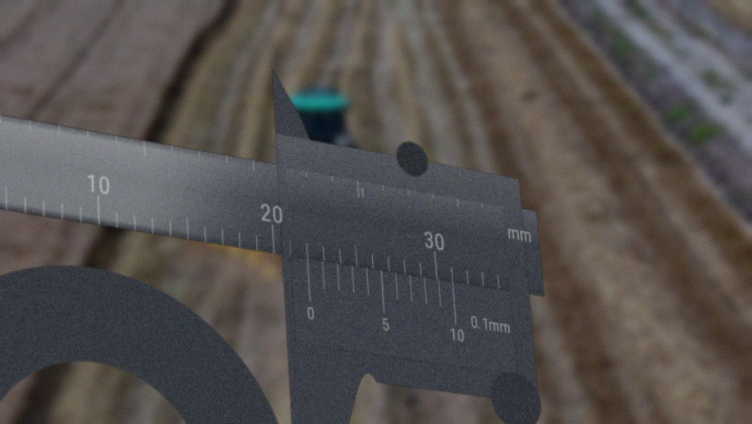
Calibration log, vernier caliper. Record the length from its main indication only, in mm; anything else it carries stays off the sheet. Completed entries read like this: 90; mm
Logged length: 22.0; mm
